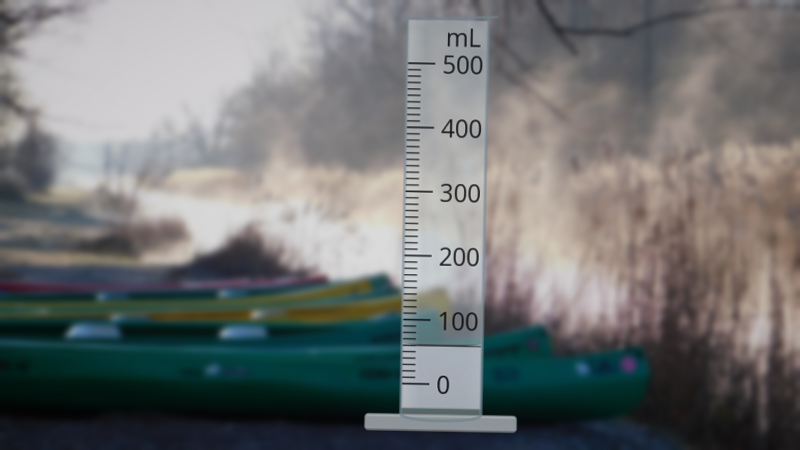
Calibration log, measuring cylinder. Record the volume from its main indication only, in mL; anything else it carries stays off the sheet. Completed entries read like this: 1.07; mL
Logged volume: 60; mL
